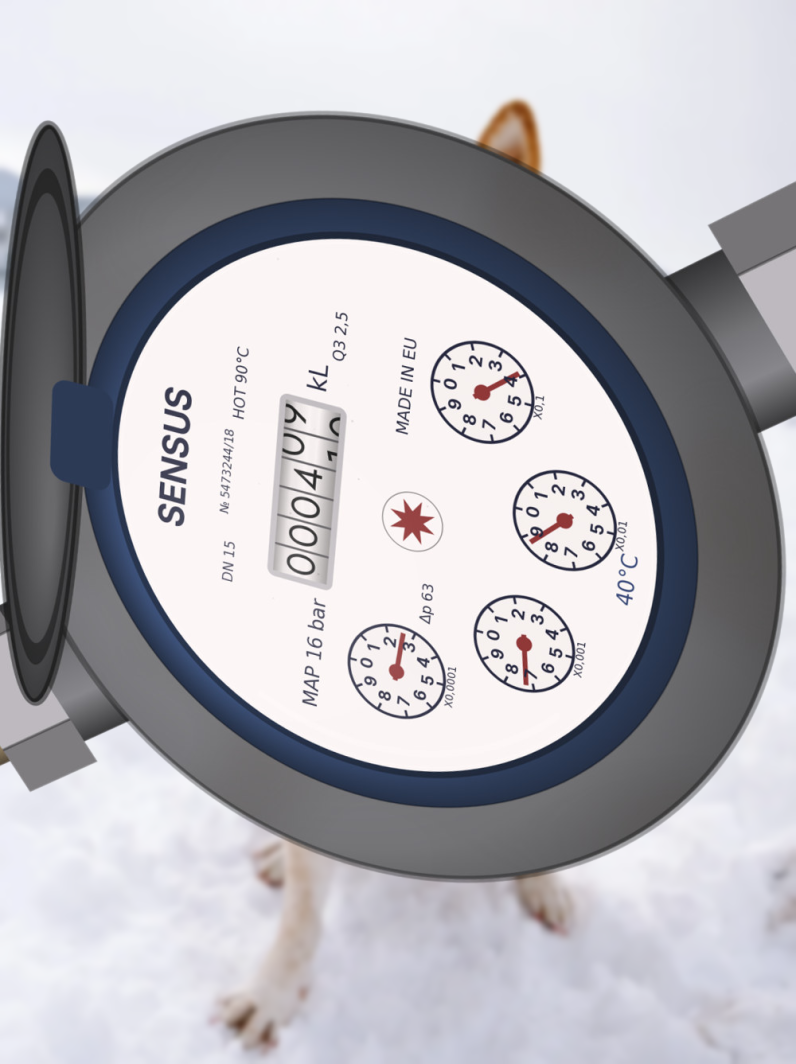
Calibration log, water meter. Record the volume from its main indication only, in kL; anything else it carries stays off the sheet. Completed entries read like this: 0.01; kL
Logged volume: 409.3872; kL
